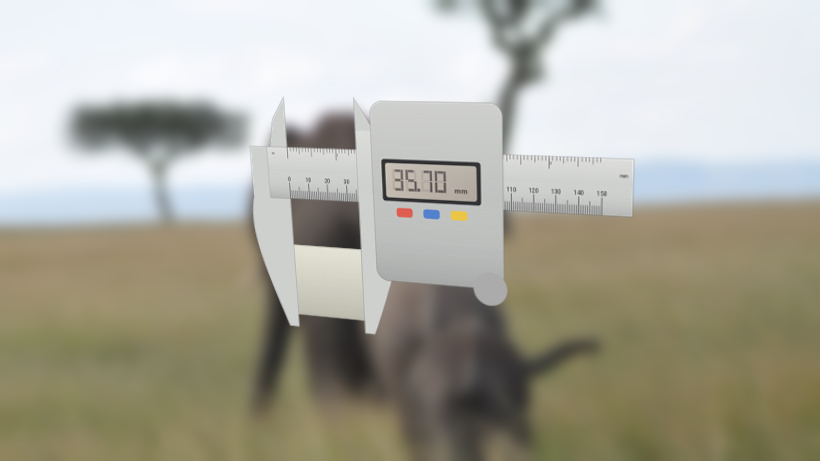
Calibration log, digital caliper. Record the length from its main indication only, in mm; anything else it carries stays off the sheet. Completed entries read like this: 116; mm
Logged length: 35.70; mm
